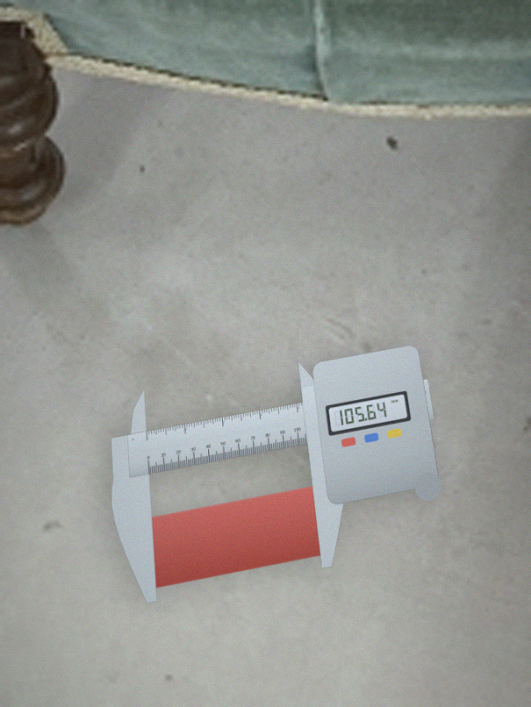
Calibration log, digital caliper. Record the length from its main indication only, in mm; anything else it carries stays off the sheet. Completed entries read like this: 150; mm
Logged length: 105.64; mm
